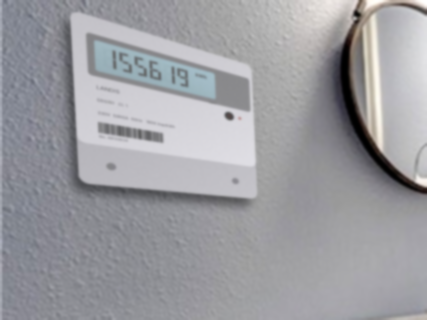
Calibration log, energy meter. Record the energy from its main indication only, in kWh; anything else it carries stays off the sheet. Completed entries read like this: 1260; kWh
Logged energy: 155619; kWh
